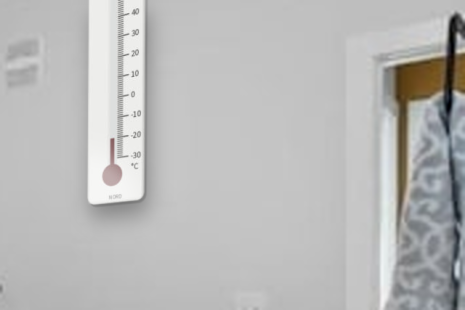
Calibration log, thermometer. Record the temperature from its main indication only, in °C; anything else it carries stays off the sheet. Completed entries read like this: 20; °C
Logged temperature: -20; °C
